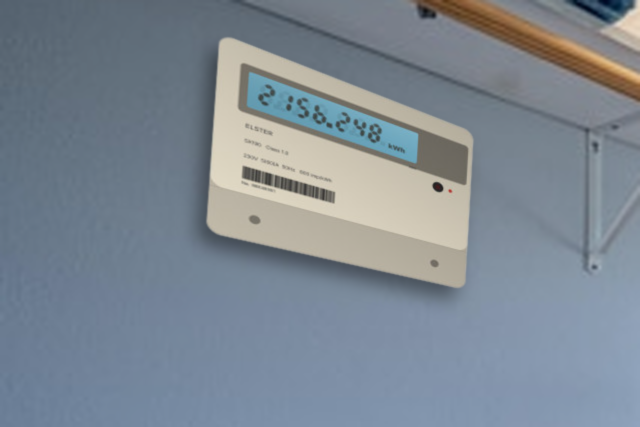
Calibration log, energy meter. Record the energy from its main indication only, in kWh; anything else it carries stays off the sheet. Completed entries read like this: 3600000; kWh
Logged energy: 2156.248; kWh
